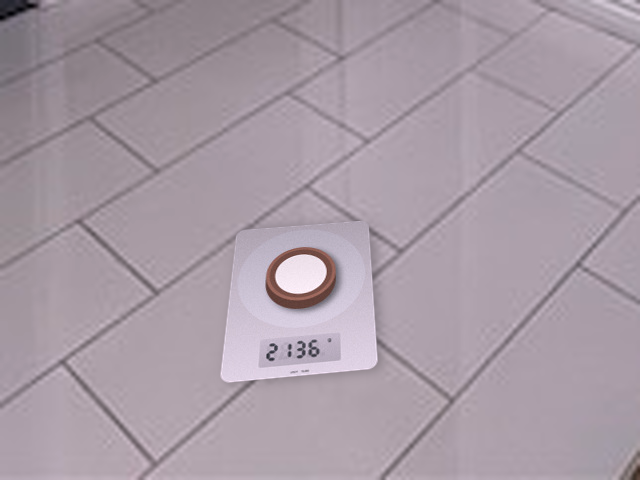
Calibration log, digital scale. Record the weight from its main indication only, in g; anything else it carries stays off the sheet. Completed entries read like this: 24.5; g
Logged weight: 2136; g
